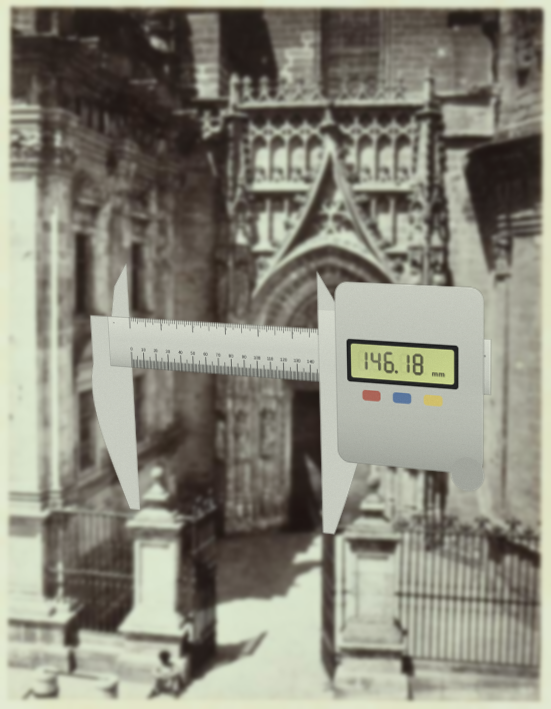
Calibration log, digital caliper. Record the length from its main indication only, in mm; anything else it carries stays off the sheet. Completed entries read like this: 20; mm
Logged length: 146.18; mm
